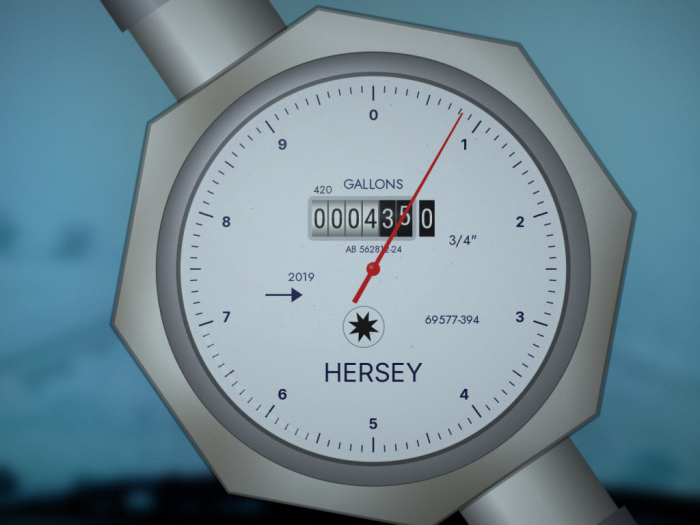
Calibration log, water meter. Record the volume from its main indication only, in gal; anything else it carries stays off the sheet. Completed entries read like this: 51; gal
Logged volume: 4350.8; gal
